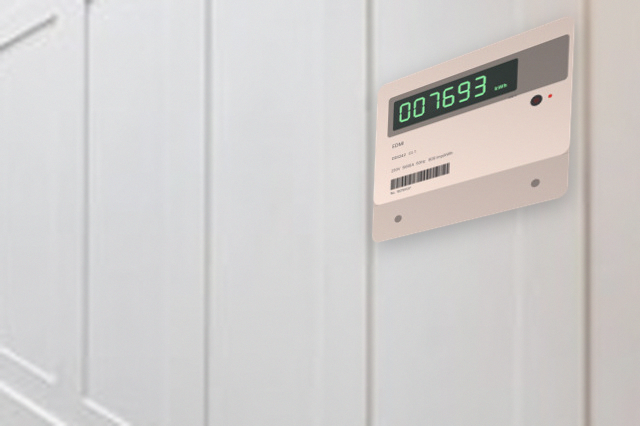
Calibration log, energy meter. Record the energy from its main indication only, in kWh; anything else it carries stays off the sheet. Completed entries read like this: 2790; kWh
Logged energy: 7693; kWh
